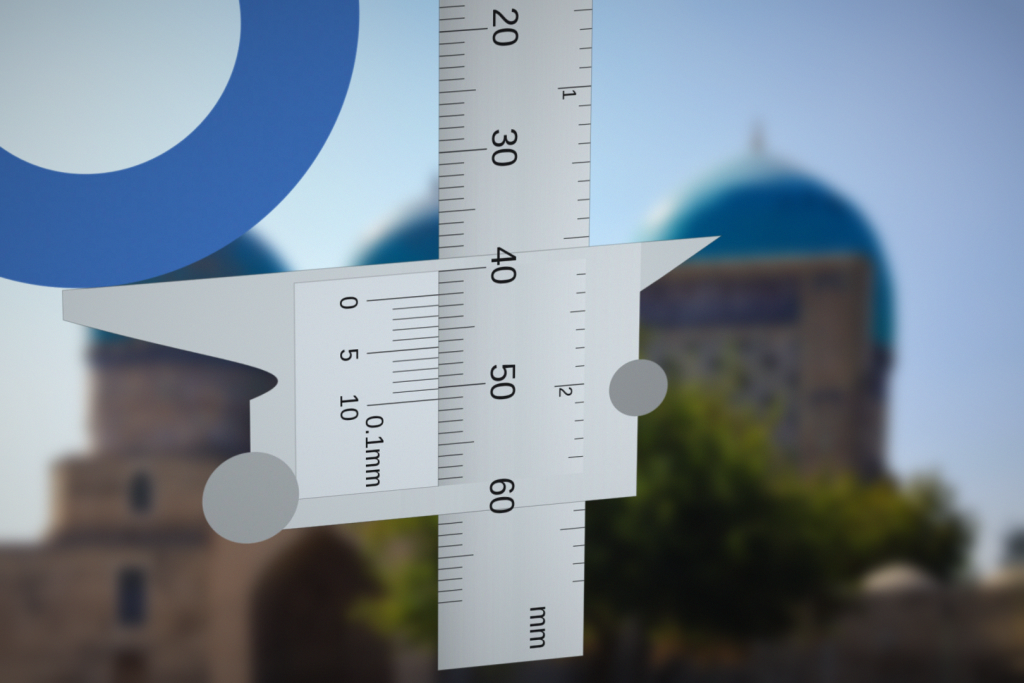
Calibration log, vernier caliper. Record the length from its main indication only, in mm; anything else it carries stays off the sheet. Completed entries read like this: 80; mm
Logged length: 42.0; mm
